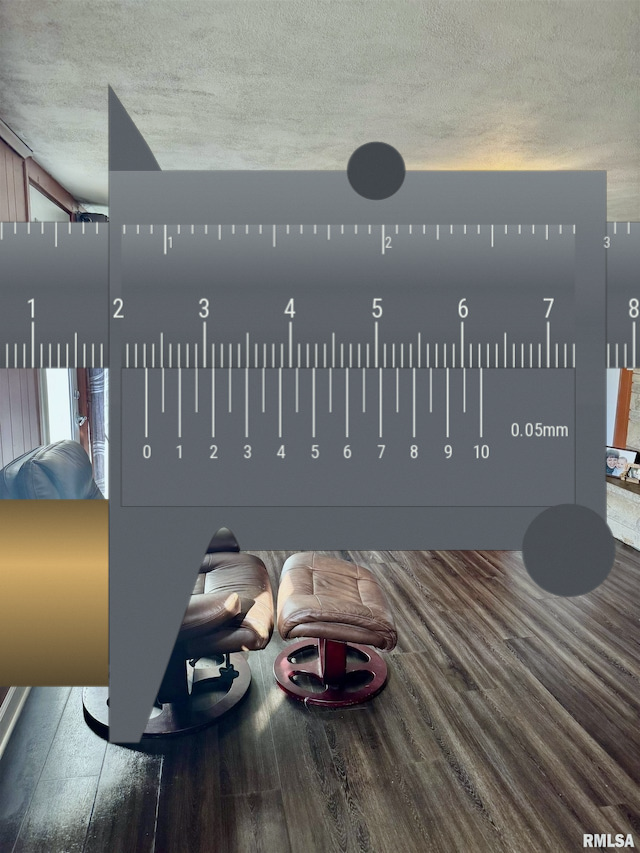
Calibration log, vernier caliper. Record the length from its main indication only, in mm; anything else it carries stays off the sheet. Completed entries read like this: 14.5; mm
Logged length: 23.2; mm
